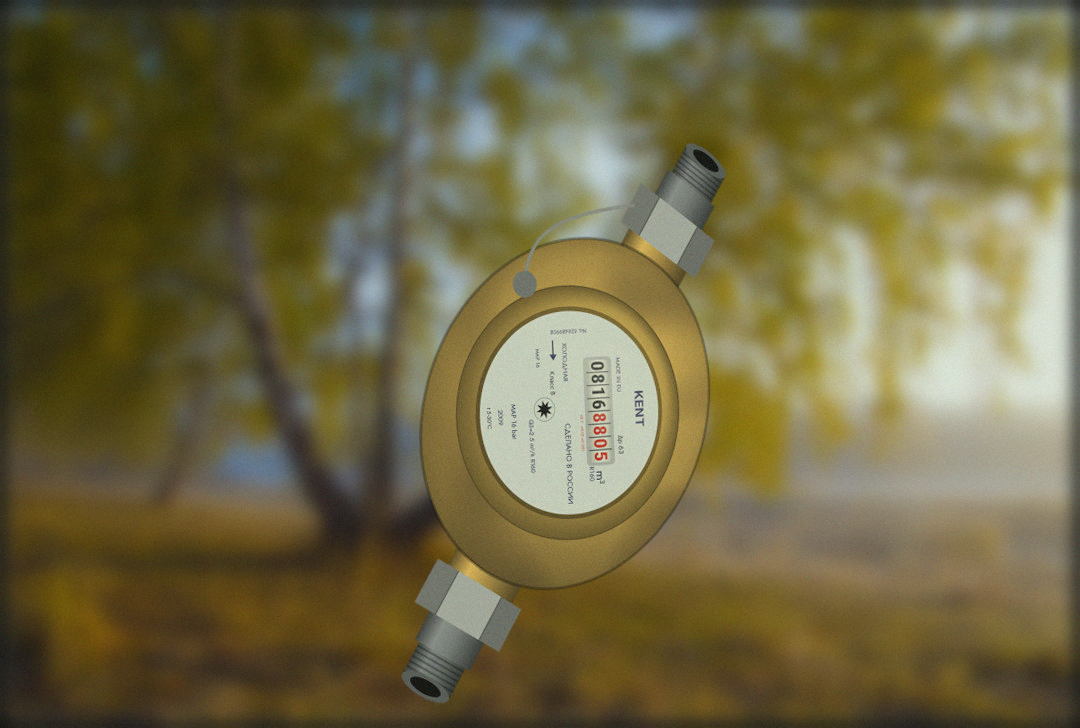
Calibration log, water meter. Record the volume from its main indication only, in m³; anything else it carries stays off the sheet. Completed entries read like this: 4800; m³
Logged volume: 816.8805; m³
